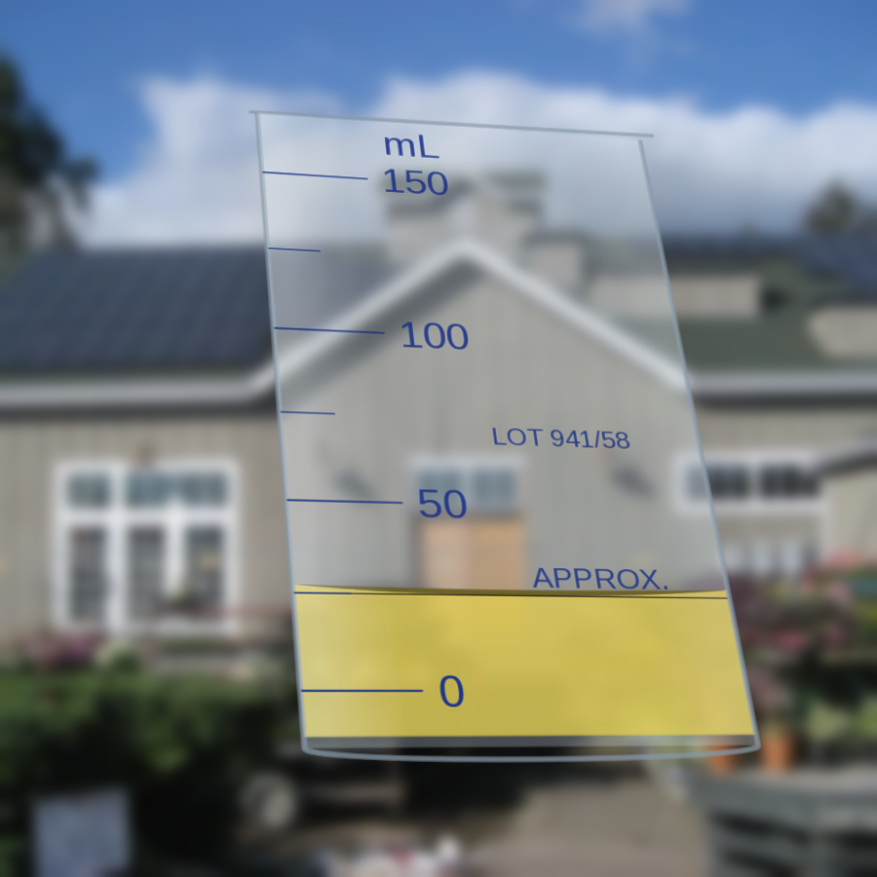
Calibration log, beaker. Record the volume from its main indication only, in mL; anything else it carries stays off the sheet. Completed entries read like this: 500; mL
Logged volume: 25; mL
